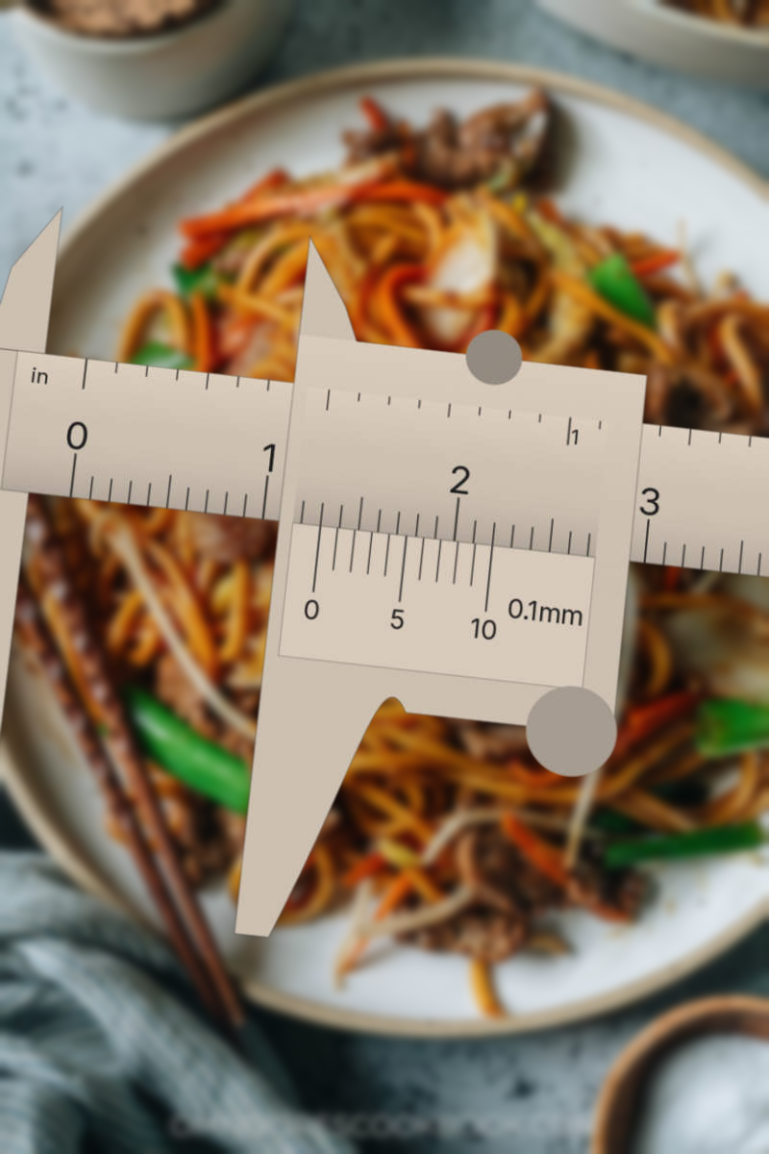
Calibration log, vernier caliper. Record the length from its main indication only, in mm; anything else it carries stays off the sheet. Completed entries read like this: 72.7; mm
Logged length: 13.0; mm
